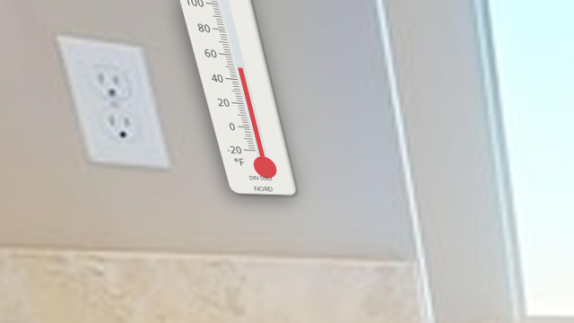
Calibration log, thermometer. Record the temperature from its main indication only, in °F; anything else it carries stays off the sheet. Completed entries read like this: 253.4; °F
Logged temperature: 50; °F
